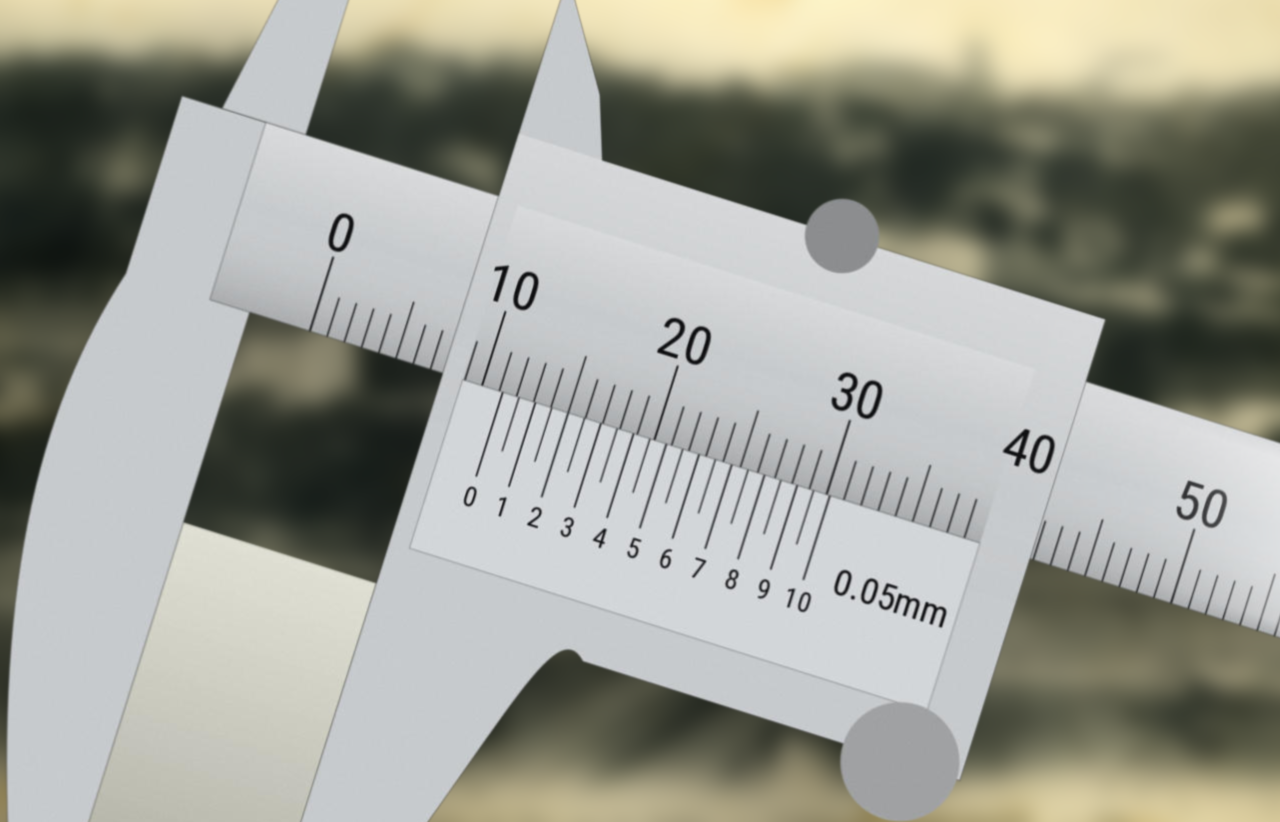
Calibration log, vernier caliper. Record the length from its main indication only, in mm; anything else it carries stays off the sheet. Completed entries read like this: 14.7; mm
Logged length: 11.2; mm
